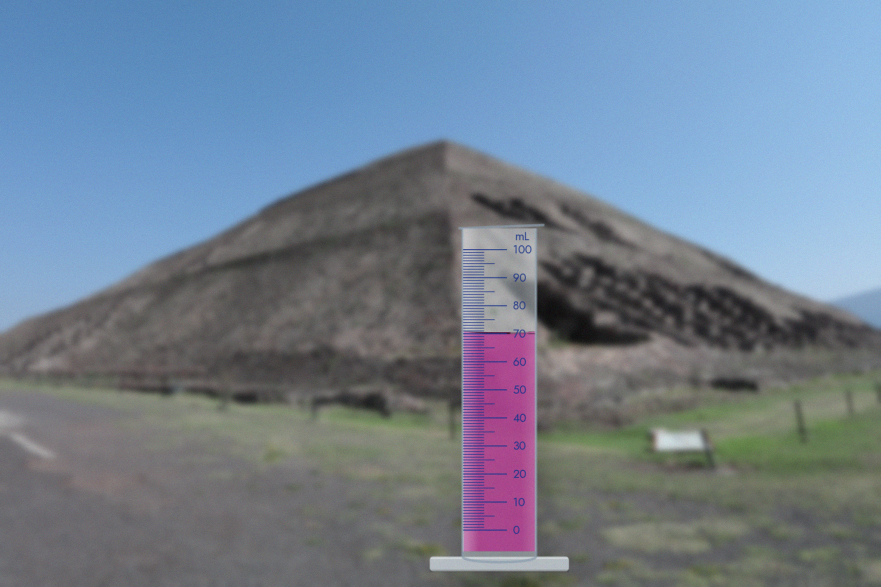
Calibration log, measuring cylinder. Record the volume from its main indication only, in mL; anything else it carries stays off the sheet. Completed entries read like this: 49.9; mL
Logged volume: 70; mL
